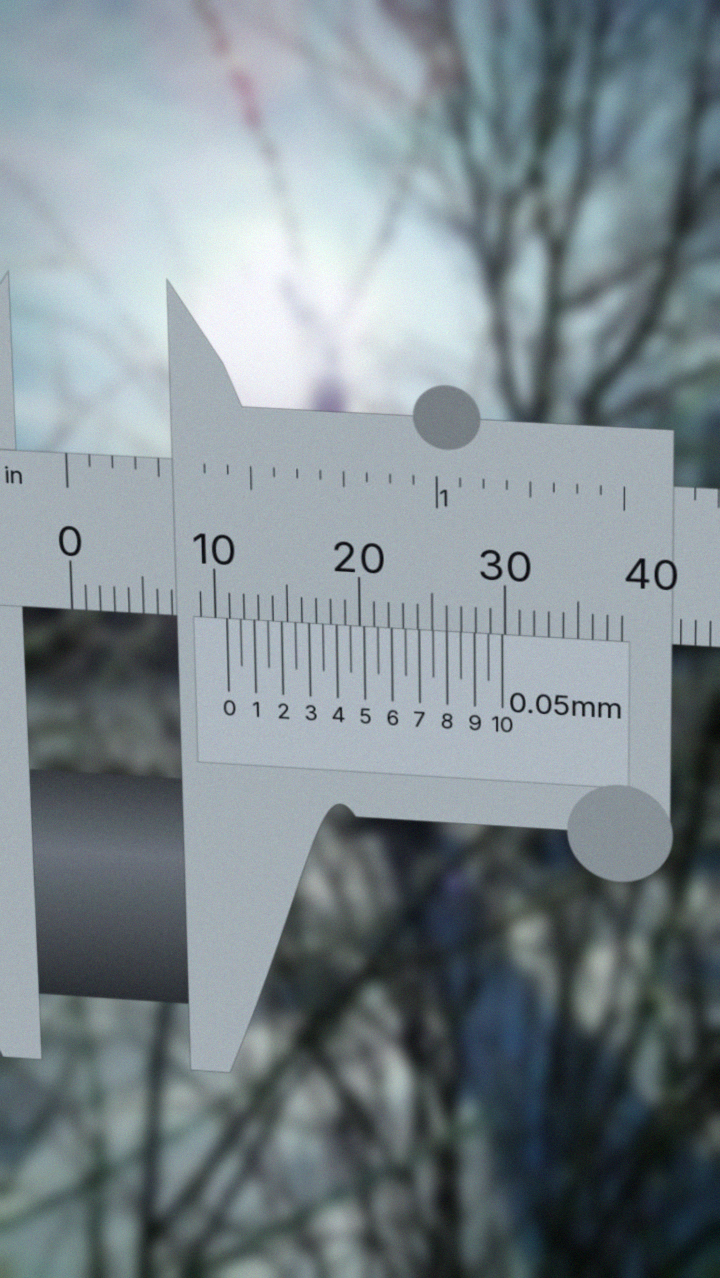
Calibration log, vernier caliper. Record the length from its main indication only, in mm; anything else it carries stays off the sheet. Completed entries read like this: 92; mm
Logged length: 10.8; mm
